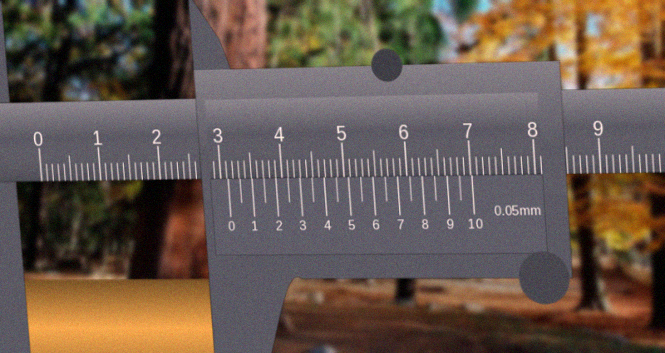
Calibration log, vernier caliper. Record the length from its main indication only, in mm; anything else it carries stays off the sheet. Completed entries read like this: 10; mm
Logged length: 31.2; mm
